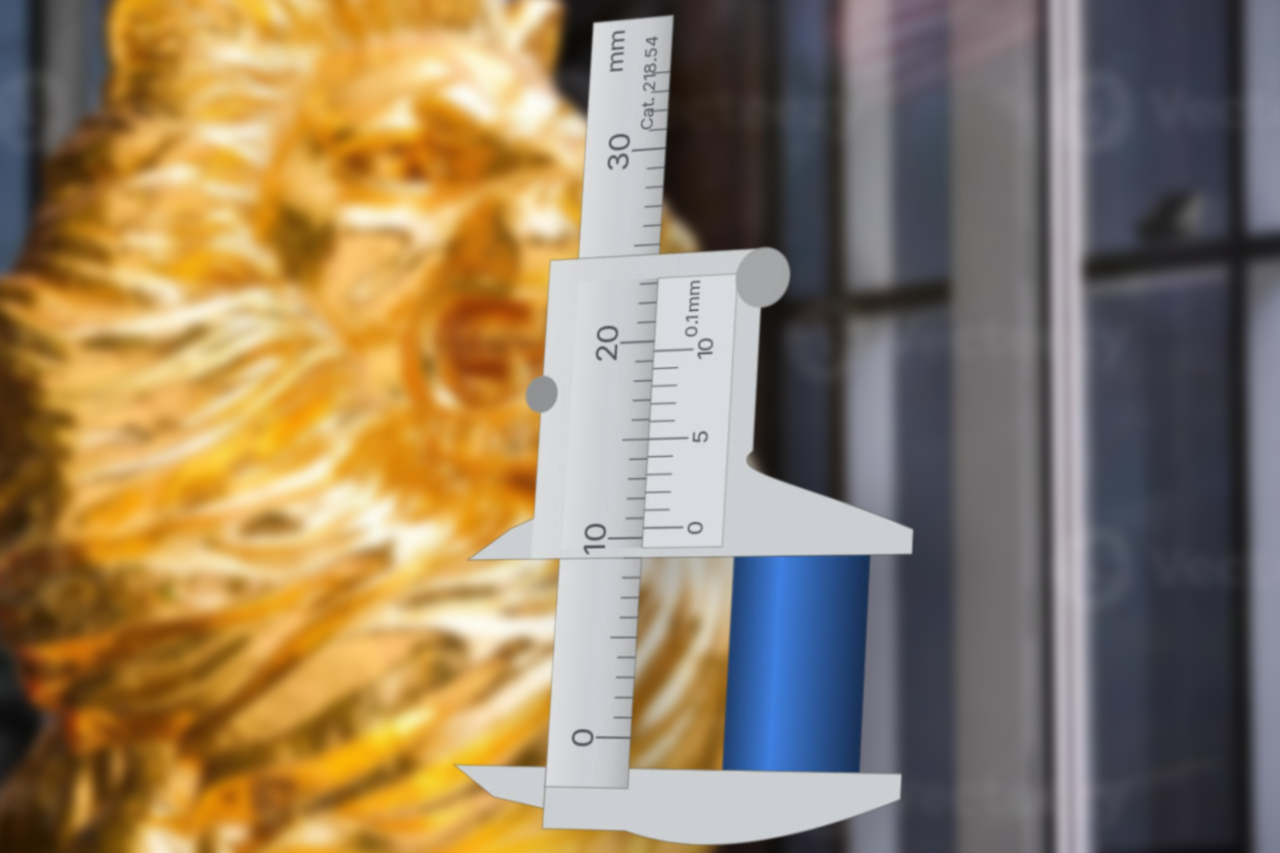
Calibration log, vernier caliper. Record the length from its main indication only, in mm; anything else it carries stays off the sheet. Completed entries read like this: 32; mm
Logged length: 10.5; mm
